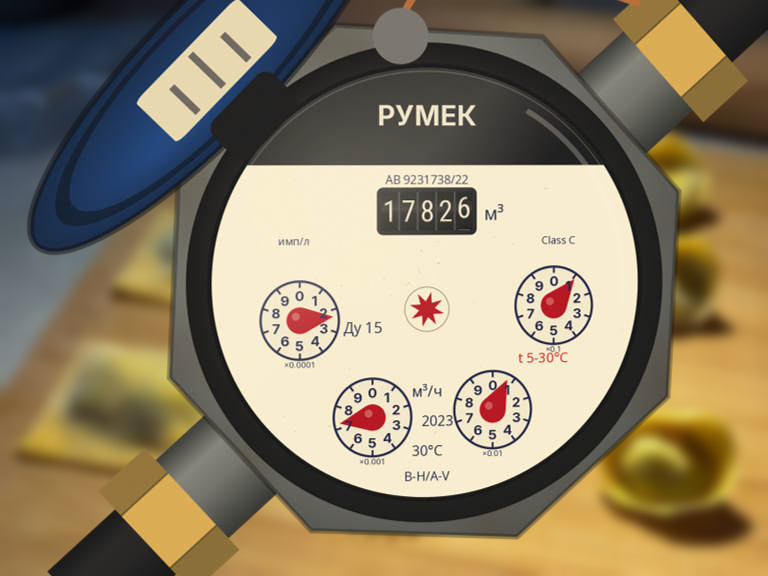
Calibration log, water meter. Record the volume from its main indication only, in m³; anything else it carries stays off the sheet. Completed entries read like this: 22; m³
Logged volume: 17826.1072; m³
